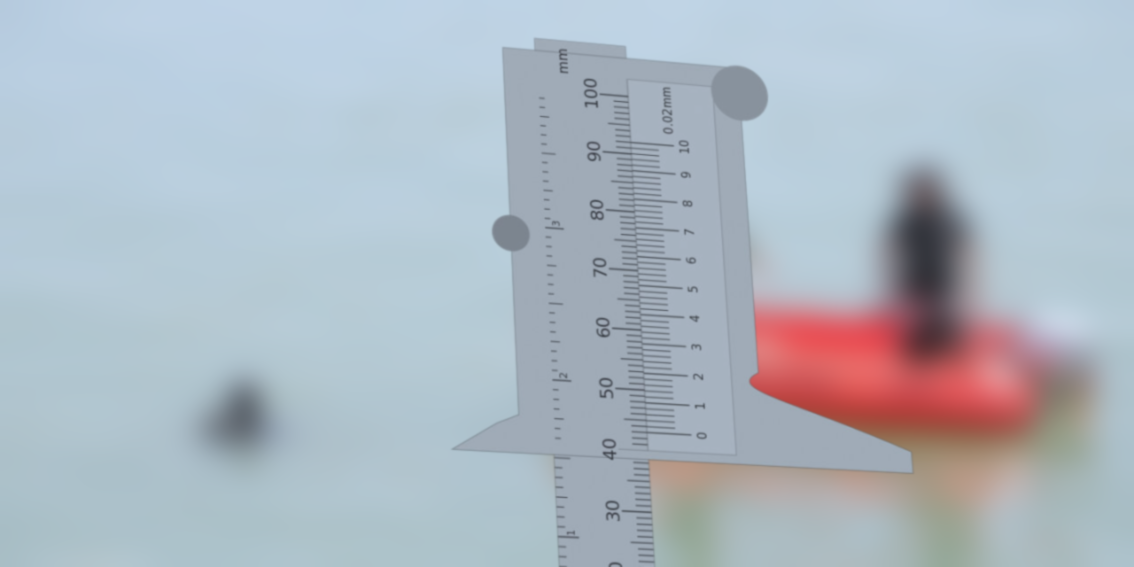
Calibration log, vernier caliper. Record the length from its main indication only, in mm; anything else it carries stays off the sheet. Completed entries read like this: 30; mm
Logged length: 43.0; mm
